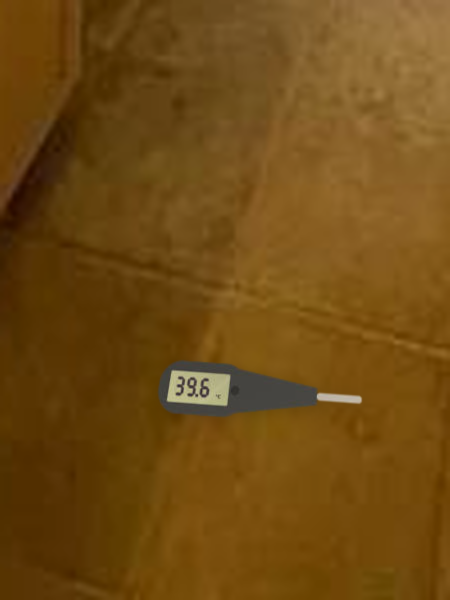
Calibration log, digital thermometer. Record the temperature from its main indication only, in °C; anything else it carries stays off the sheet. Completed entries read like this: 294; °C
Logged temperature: 39.6; °C
